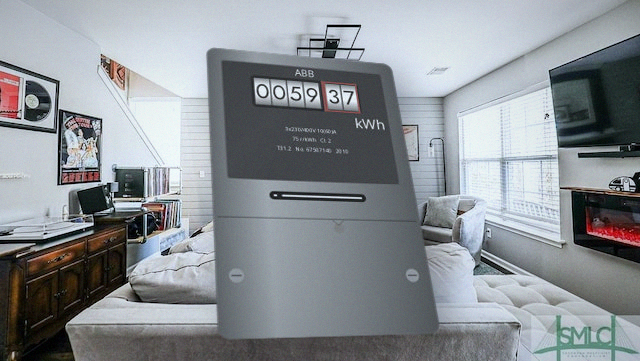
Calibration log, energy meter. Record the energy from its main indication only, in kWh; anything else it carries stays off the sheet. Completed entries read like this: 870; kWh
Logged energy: 59.37; kWh
